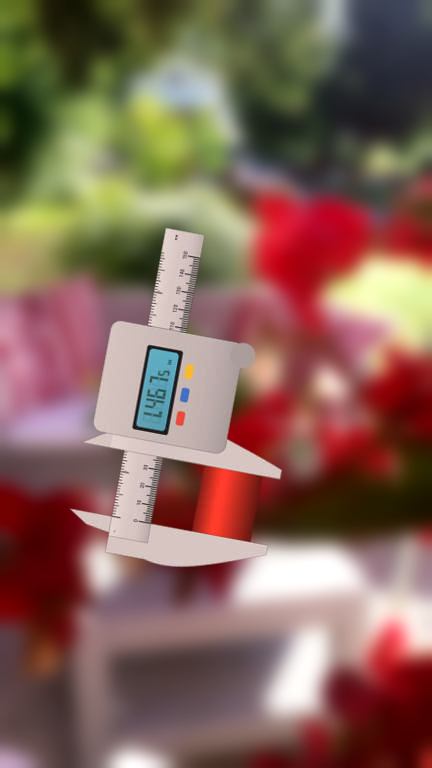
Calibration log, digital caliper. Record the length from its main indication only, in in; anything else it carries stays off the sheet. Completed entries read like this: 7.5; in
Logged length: 1.4675; in
